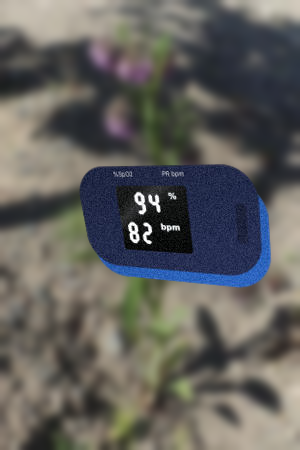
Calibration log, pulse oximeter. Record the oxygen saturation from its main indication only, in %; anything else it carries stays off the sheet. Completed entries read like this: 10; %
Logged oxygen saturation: 94; %
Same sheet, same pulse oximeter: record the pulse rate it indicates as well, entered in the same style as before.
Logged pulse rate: 82; bpm
